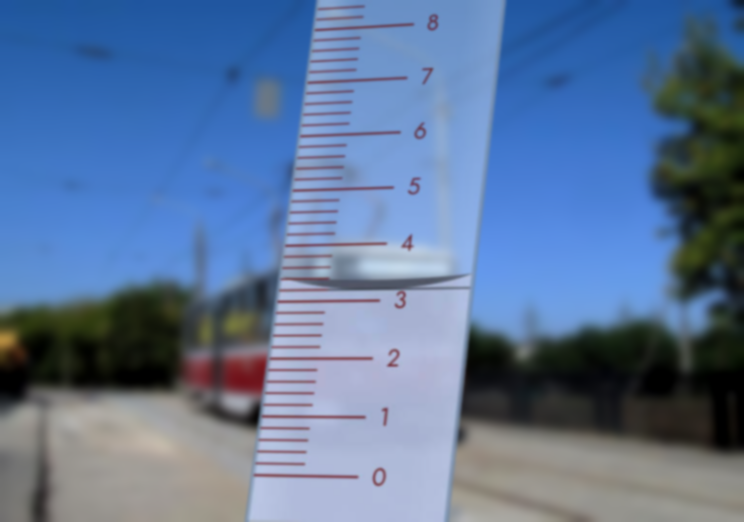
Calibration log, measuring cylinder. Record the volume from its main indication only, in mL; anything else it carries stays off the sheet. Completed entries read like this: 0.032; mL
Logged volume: 3.2; mL
